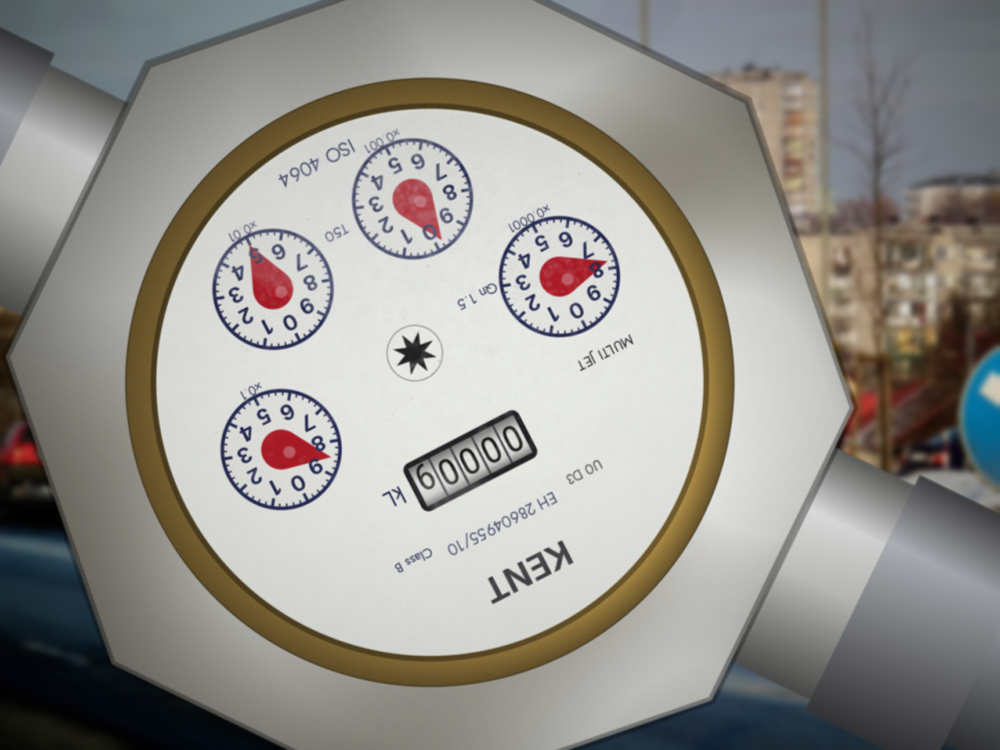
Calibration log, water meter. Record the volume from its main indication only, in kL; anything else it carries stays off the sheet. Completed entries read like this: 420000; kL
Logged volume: 8.8497; kL
